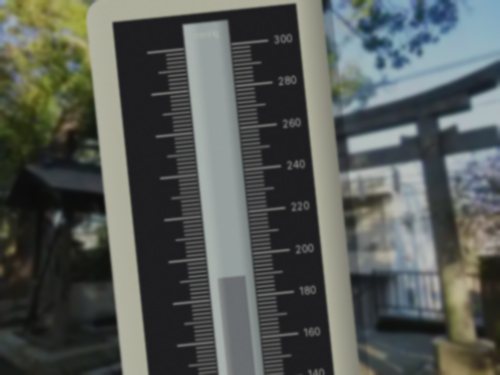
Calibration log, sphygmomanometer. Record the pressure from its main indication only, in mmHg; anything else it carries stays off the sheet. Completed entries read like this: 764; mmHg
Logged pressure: 190; mmHg
